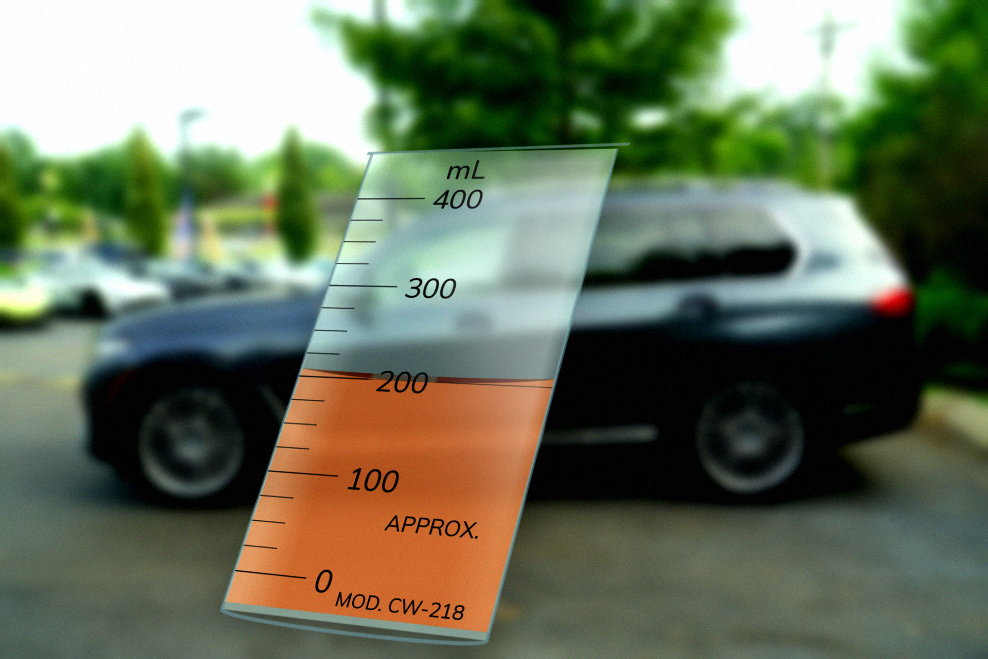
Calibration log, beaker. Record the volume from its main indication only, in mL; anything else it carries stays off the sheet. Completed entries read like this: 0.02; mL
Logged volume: 200; mL
